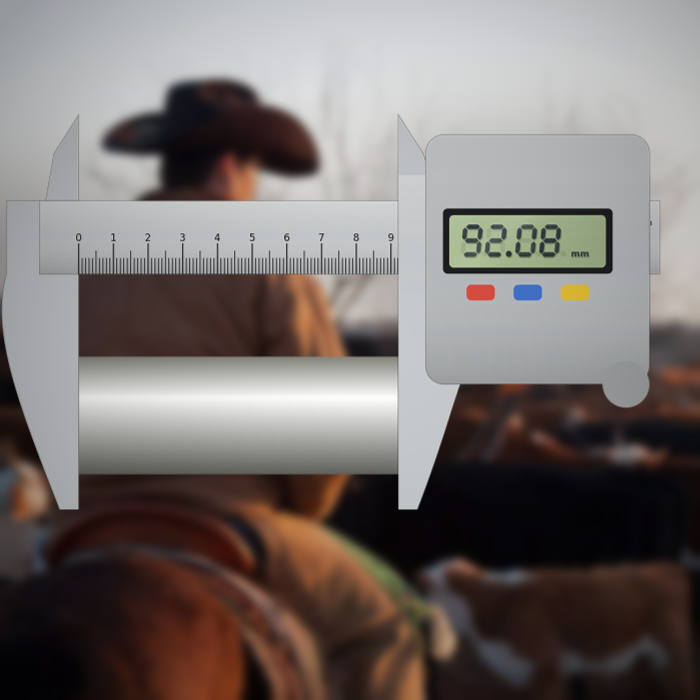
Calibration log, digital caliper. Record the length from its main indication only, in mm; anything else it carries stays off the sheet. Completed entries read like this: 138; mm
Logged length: 92.08; mm
